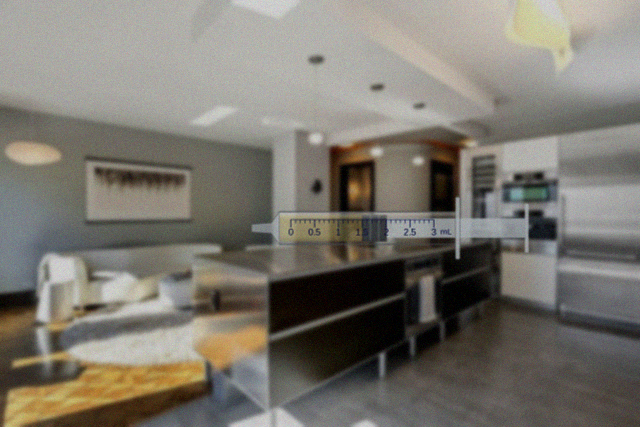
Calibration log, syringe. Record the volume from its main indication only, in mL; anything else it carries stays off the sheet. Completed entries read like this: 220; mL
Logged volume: 1.5; mL
